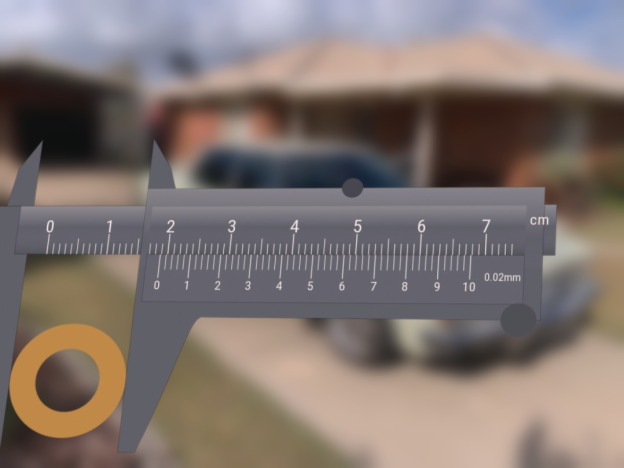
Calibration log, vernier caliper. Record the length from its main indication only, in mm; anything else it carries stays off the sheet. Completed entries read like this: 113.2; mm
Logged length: 18.8; mm
